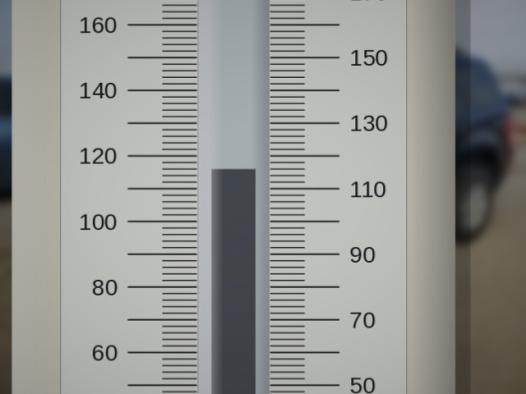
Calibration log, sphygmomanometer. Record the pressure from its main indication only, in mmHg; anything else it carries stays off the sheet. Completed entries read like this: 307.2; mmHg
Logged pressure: 116; mmHg
